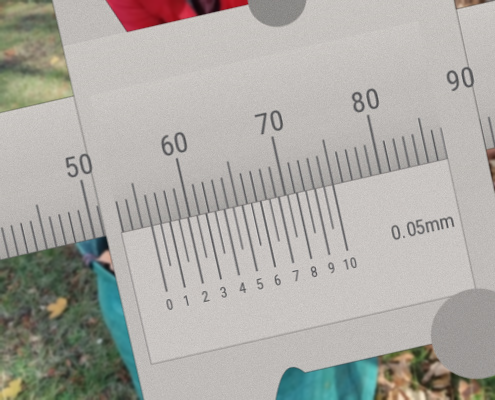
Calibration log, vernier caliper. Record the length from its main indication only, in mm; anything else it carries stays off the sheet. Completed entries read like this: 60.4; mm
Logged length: 56.0; mm
